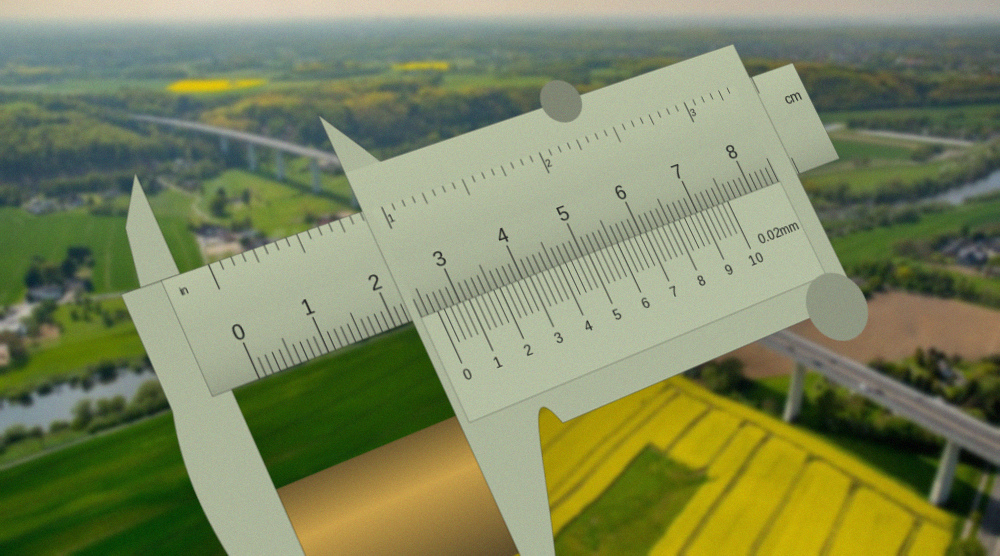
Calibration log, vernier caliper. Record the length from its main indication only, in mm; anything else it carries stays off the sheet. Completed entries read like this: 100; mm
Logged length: 26.5; mm
